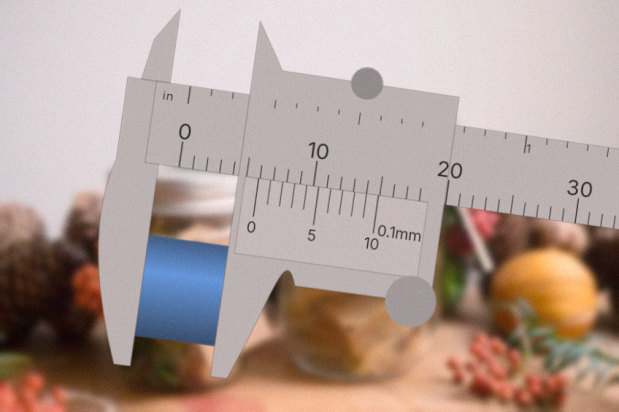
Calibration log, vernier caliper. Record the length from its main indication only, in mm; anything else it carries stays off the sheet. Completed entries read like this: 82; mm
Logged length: 5.9; mm
